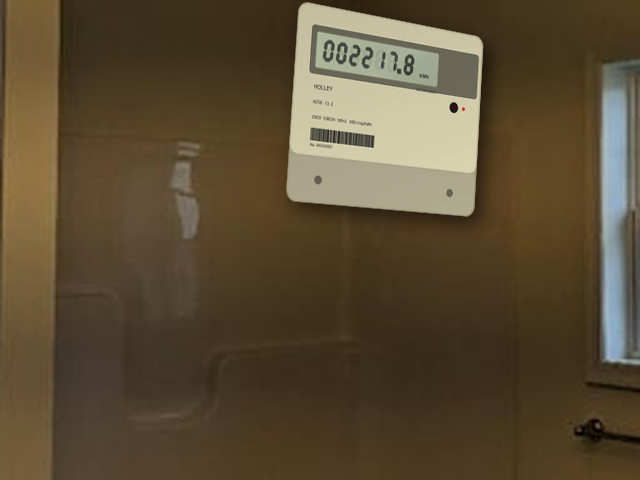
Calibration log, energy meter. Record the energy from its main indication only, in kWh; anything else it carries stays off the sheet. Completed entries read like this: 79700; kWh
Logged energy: 2217.8; kWh
